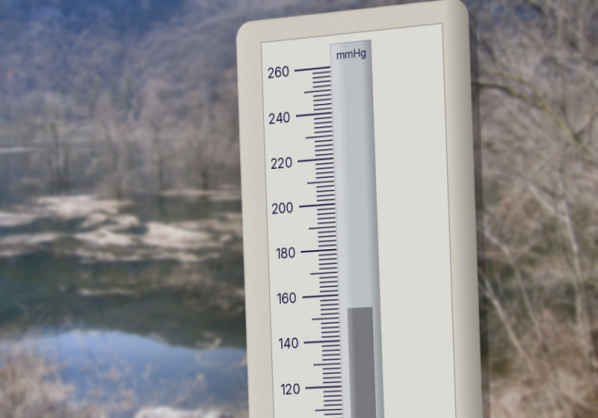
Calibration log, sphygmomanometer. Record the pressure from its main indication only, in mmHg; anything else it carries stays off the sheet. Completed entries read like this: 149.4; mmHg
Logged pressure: 154; mmHg
